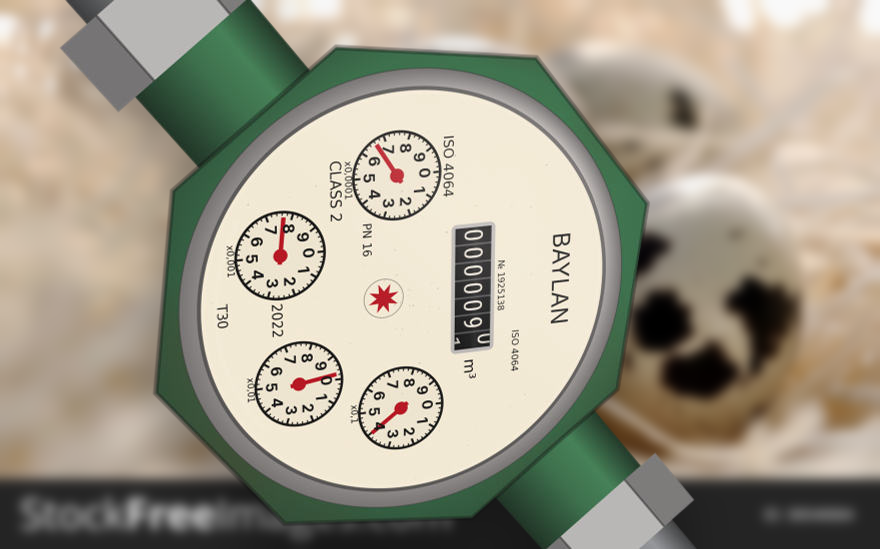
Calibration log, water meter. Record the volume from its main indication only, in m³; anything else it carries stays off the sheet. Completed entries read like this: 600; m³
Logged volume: 90.3976; m³
